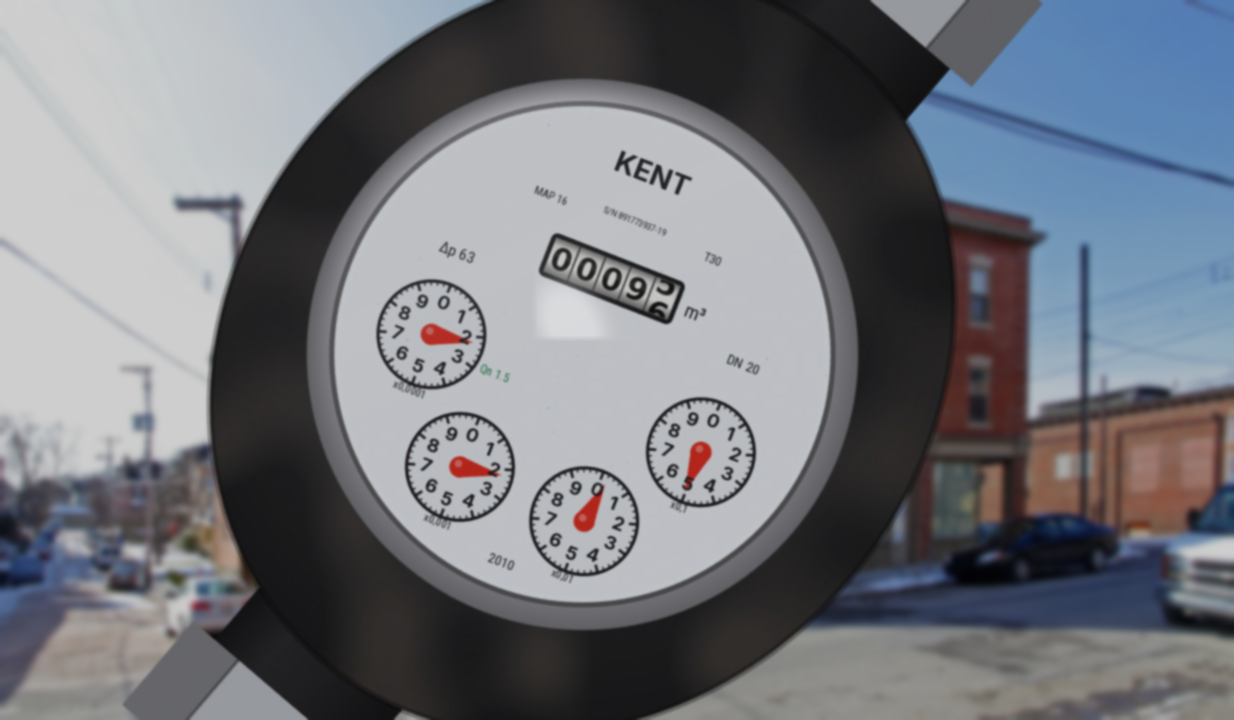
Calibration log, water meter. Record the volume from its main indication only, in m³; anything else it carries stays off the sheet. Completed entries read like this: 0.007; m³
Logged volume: 95.5022; m³
